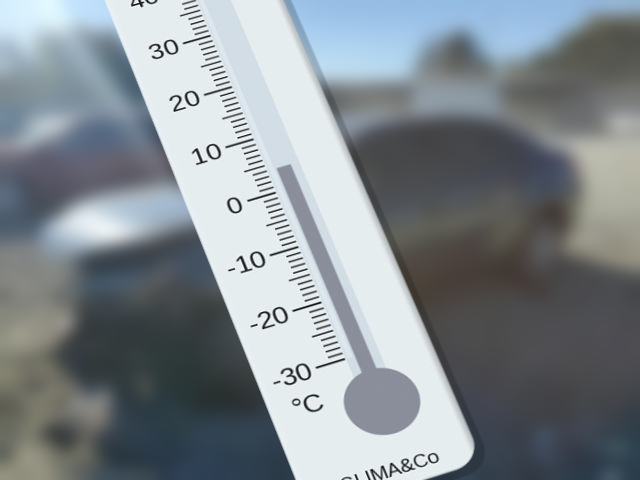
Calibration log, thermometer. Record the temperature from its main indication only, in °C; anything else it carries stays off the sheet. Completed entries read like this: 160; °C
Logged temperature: 4; °C
